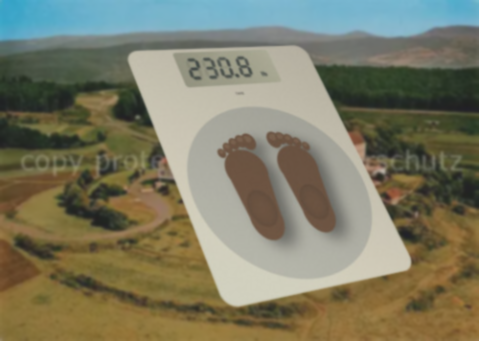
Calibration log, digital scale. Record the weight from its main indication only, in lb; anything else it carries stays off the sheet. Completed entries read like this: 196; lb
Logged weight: 230.8; lb
